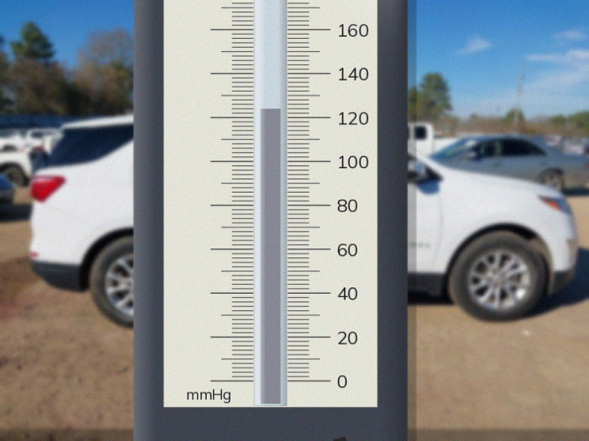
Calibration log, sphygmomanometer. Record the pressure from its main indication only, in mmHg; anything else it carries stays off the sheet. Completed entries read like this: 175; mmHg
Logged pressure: 124; mmHg
